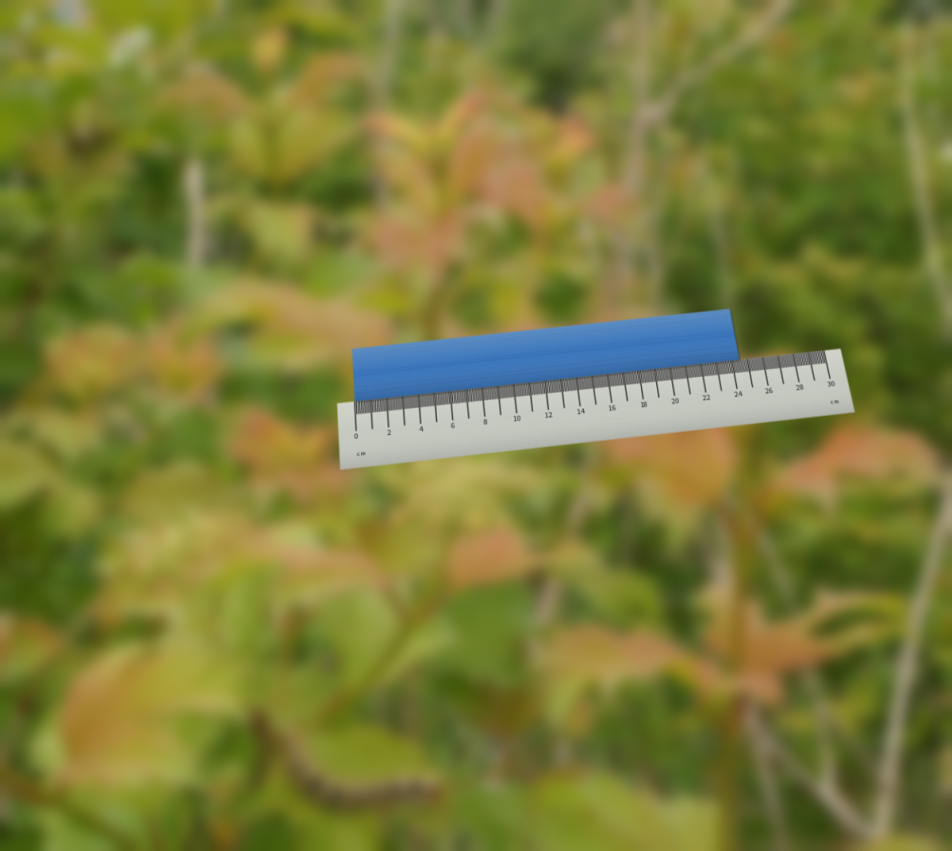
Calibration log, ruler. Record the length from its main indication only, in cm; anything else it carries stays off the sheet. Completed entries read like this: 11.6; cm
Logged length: 24.5; cm
